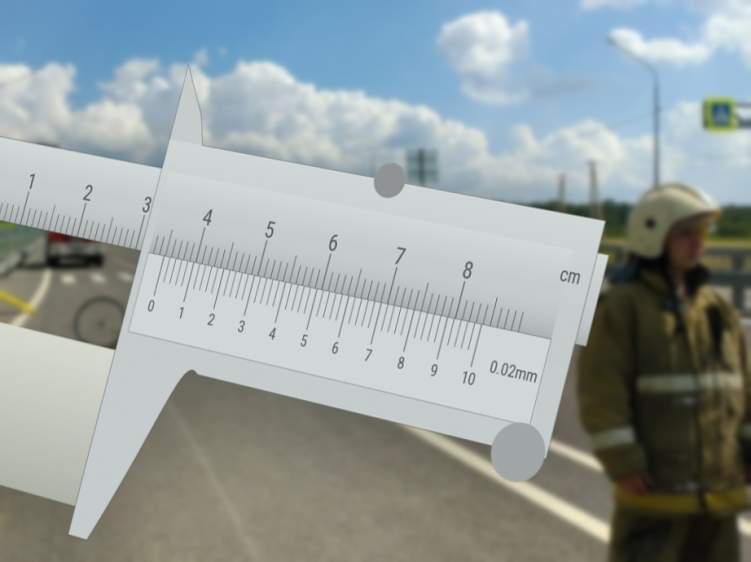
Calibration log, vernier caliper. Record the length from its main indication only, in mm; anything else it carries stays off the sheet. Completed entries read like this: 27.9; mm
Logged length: 34.8; mm
